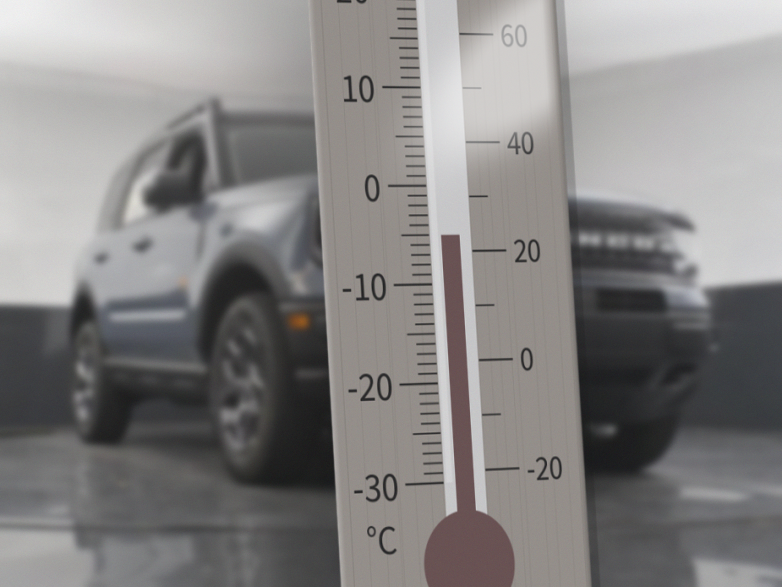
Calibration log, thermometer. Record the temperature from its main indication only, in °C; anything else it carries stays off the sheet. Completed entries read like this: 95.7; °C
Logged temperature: -5; °C
